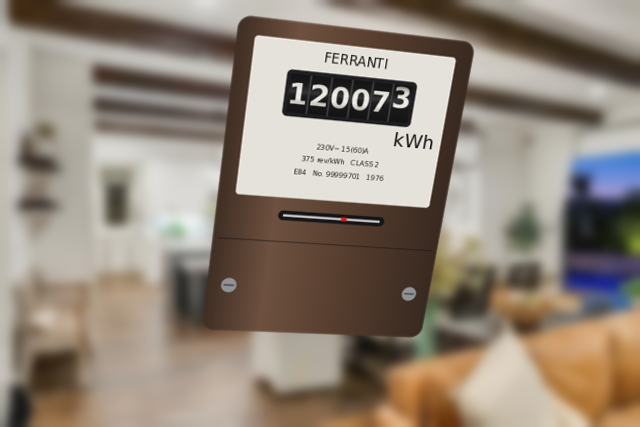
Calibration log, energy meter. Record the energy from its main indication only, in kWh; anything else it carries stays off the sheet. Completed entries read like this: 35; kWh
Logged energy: 120073; kWh
